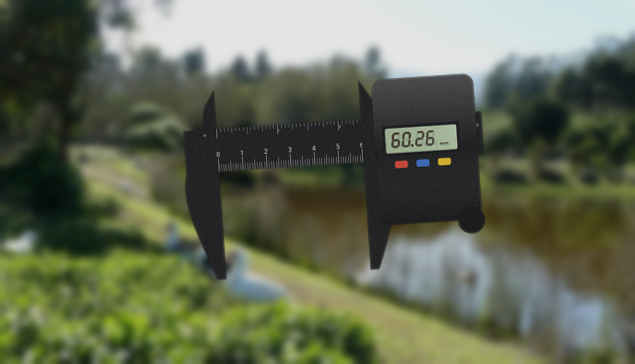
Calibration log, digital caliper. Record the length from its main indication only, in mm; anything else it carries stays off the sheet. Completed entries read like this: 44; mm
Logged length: 60.26; mm
